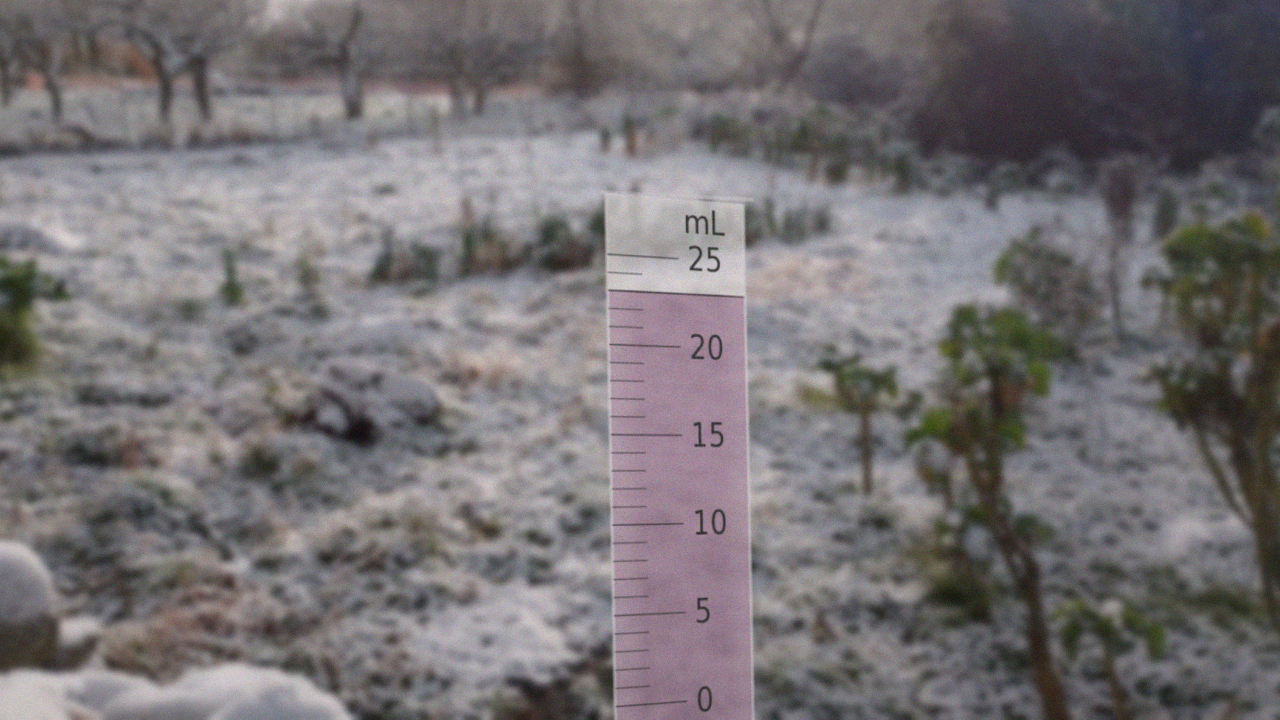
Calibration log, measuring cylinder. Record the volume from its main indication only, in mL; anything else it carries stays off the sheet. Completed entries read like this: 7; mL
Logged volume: 23; mL
